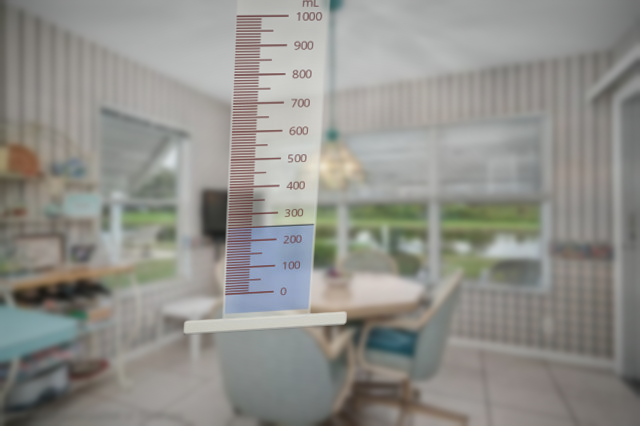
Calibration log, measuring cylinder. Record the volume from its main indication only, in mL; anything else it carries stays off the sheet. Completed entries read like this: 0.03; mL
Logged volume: 250; mL
